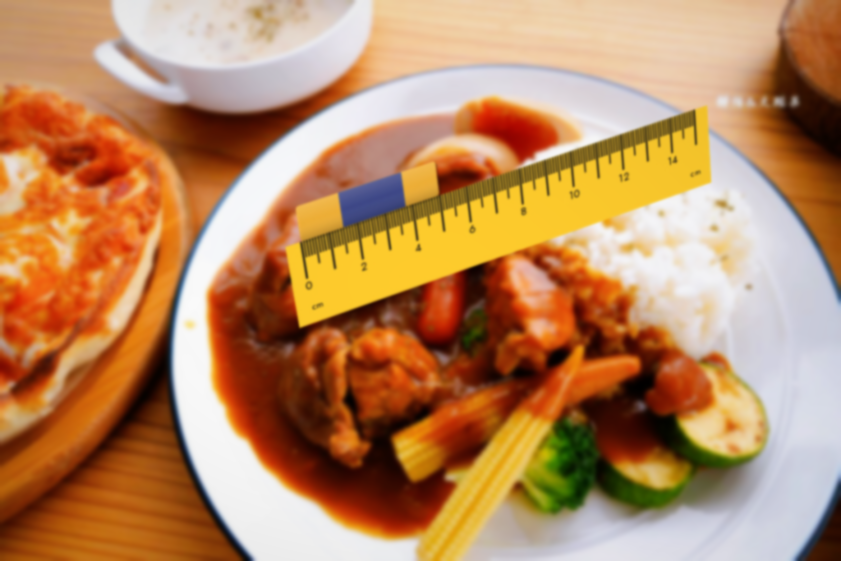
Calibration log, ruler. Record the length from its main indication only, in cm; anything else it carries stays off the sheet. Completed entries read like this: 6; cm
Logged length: 5; cm
